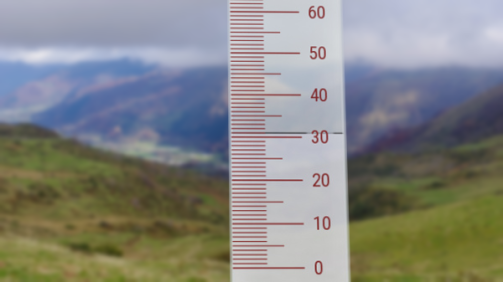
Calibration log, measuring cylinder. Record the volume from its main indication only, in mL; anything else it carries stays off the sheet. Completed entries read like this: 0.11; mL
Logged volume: 31; mL
